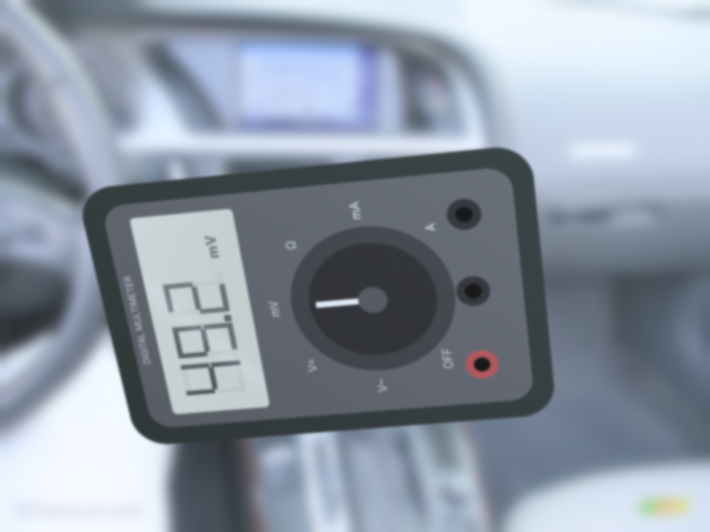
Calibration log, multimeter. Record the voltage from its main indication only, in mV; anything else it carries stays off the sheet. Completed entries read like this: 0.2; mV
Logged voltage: 49.2; mV
